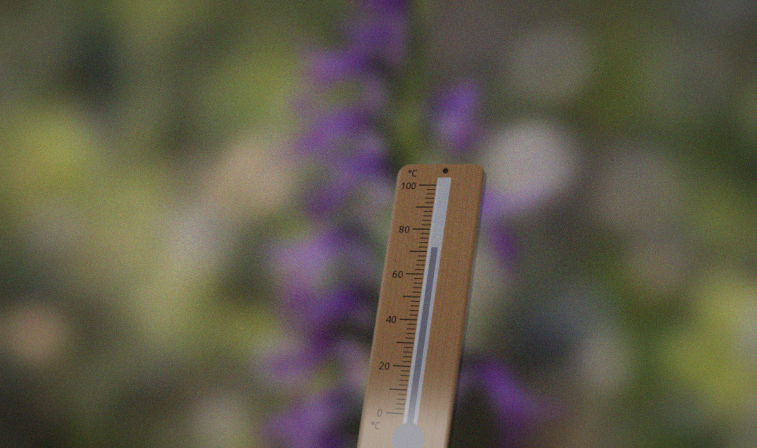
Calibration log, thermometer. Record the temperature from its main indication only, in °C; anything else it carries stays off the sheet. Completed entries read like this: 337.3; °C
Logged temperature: 72; °C
